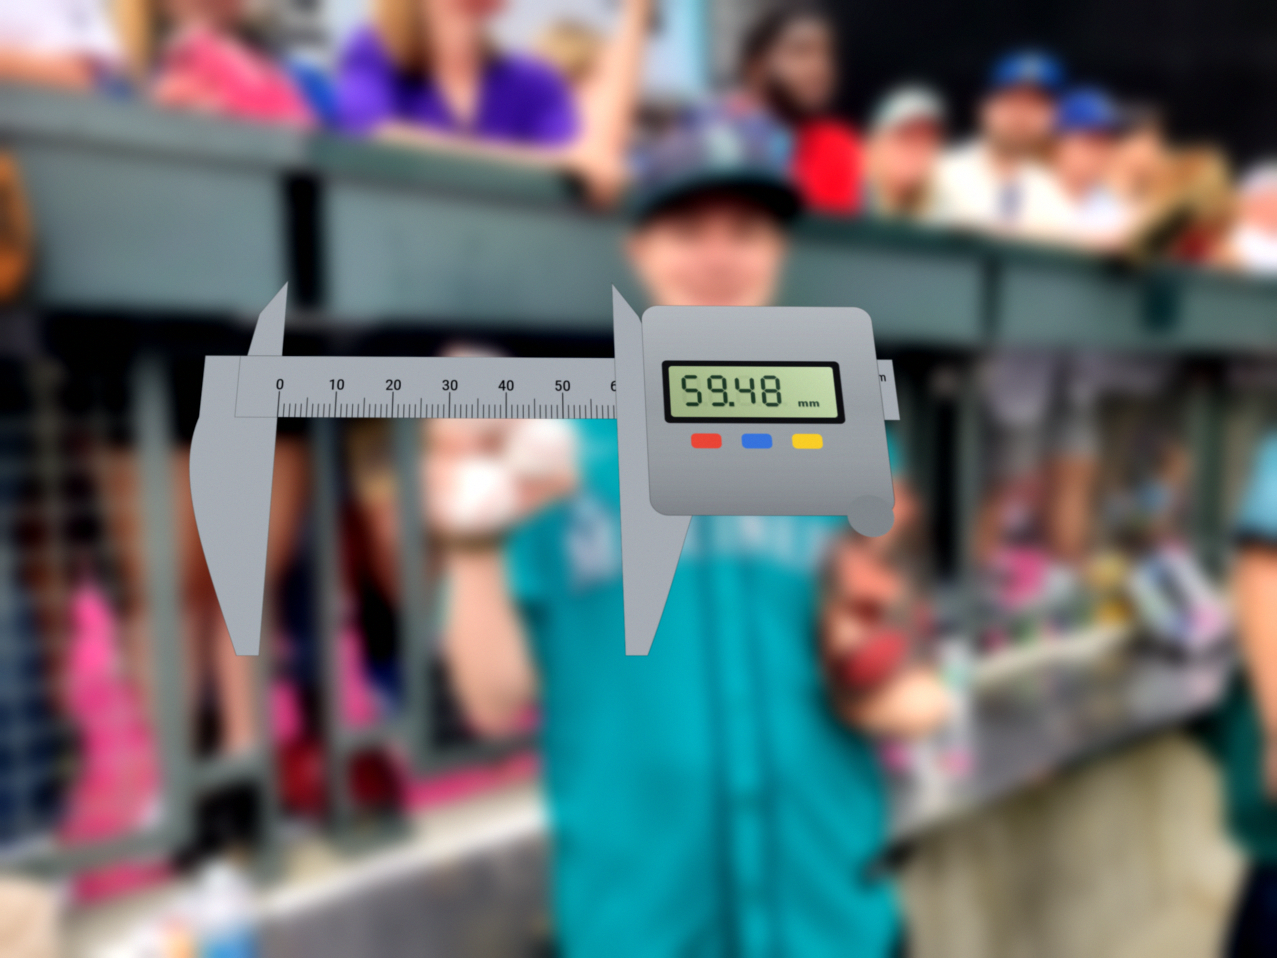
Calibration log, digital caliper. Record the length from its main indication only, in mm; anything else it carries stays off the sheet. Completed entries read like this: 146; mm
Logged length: 59.48; mm
